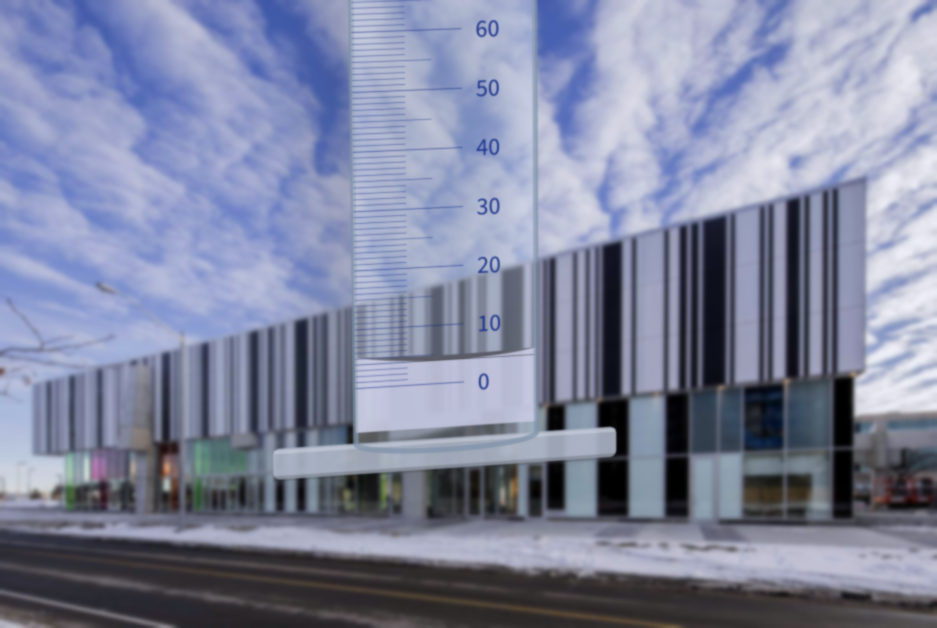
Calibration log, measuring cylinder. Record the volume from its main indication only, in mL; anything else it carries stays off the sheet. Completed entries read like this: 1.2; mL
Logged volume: 4; mL
